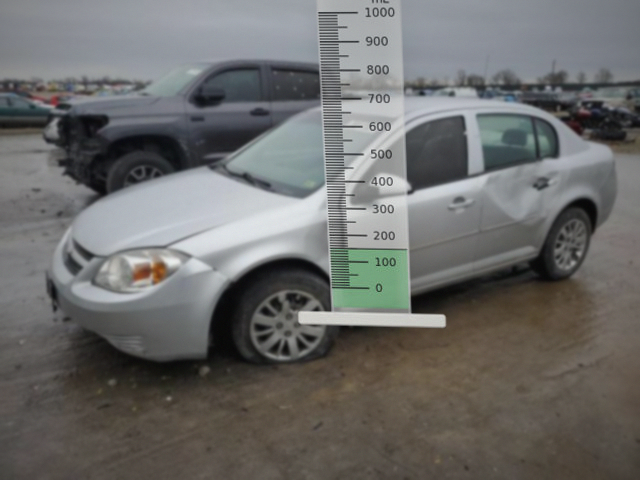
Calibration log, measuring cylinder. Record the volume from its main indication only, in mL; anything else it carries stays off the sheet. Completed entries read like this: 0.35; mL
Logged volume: 150; mL
